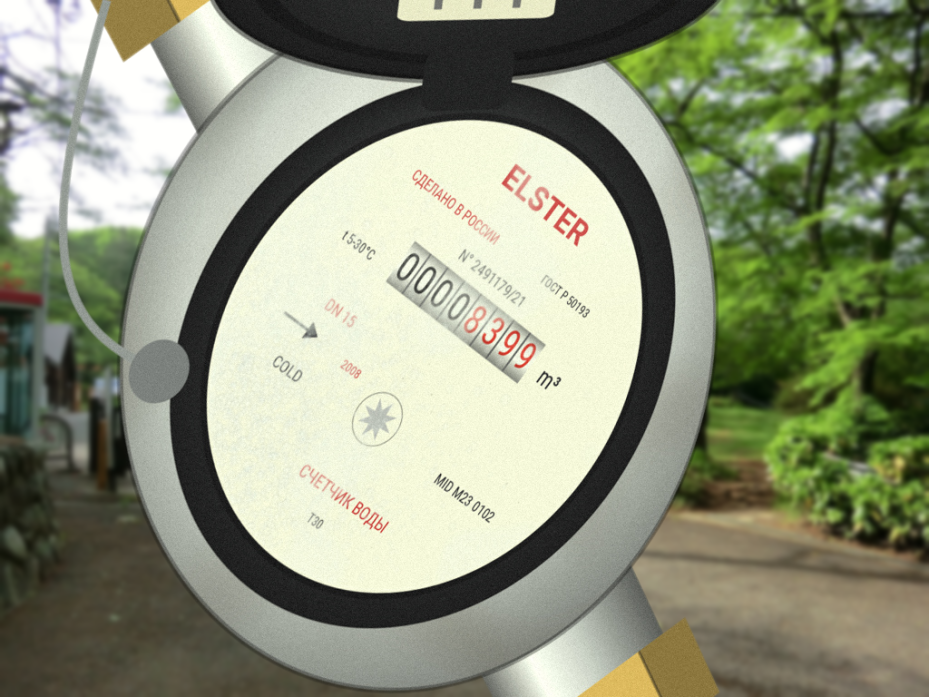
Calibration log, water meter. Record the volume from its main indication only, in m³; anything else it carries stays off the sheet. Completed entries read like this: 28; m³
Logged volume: 0.8399; m³
